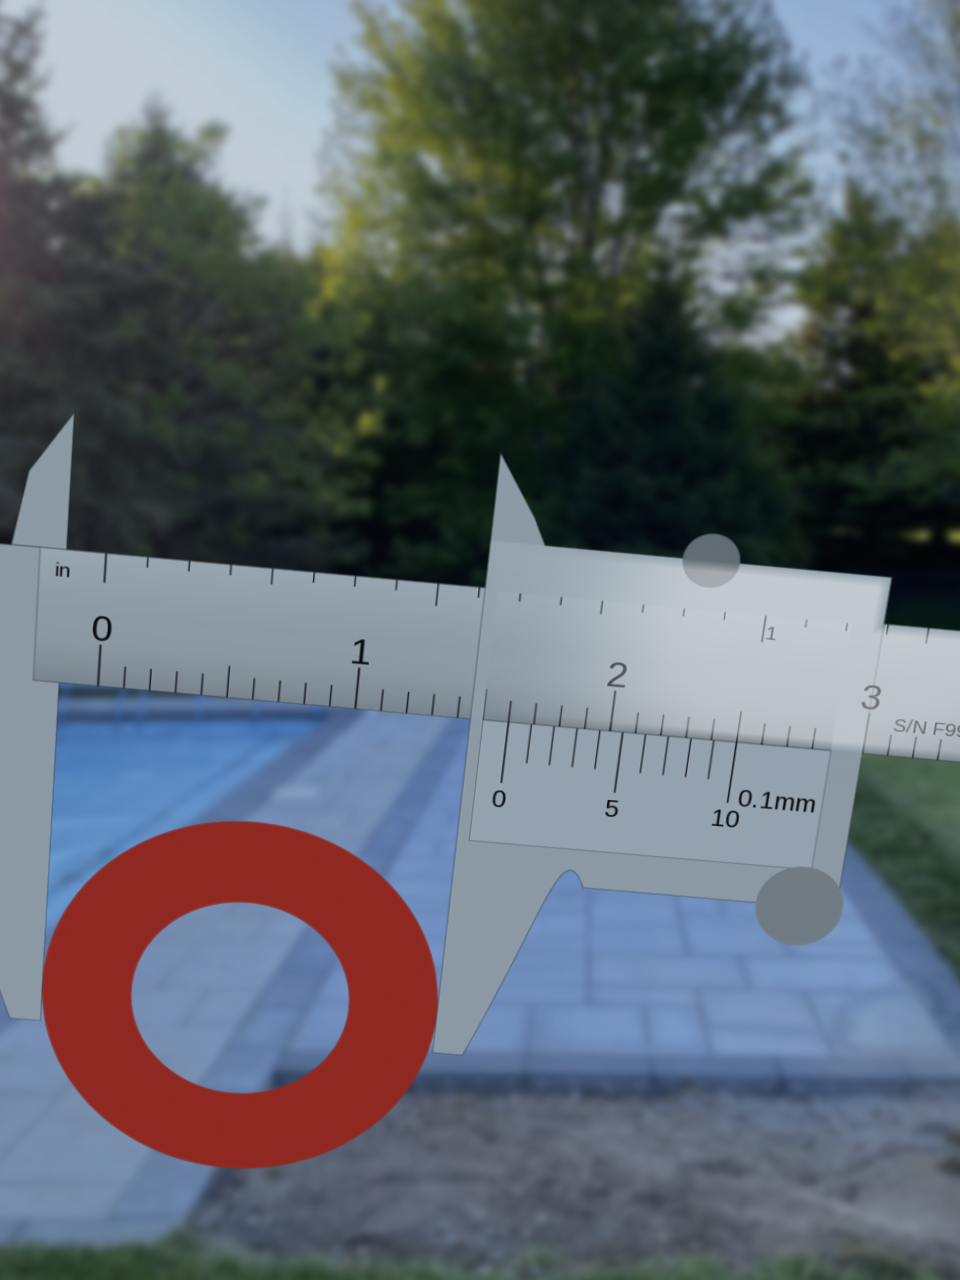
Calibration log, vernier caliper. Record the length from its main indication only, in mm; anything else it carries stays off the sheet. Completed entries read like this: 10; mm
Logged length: 16.0; mm
